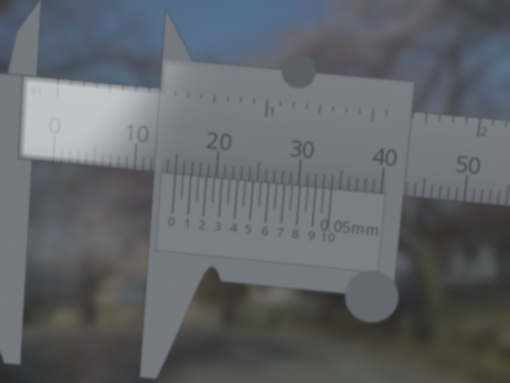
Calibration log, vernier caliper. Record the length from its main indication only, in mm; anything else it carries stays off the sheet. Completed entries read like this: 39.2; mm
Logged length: 15.0; mm
